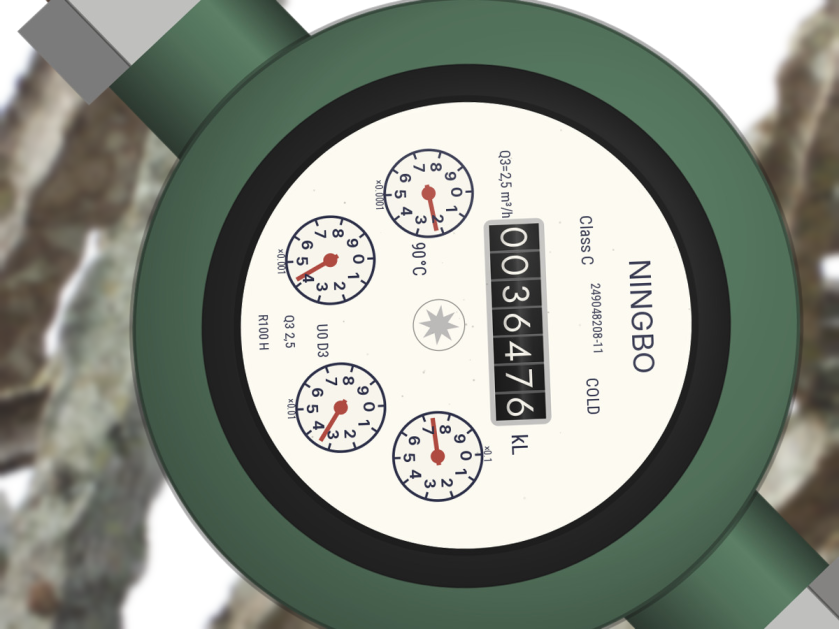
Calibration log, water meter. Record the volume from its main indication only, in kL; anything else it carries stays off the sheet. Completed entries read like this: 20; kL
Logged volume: 36476.7342; kL
